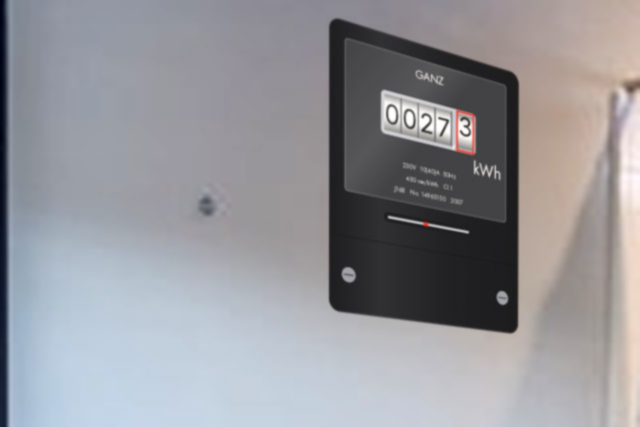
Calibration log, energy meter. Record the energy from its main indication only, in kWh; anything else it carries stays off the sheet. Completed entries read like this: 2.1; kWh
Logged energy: 27.3; kWh
